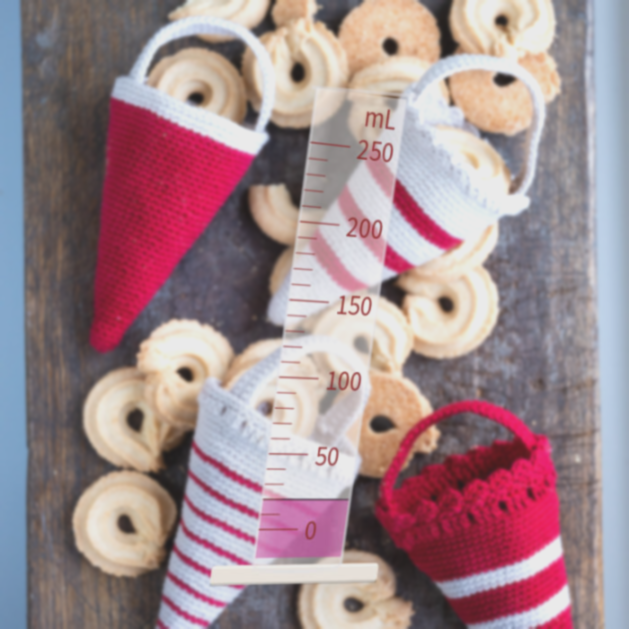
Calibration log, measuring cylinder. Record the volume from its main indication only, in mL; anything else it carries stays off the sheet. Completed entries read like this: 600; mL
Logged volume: 20; mL
